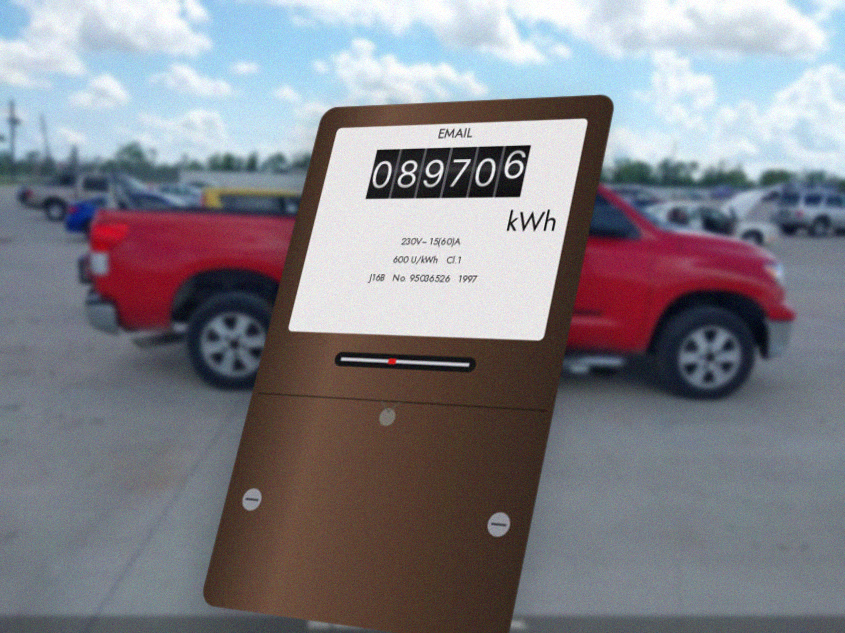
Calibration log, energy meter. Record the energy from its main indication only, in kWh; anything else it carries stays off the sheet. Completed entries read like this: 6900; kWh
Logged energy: 89706; kWh
